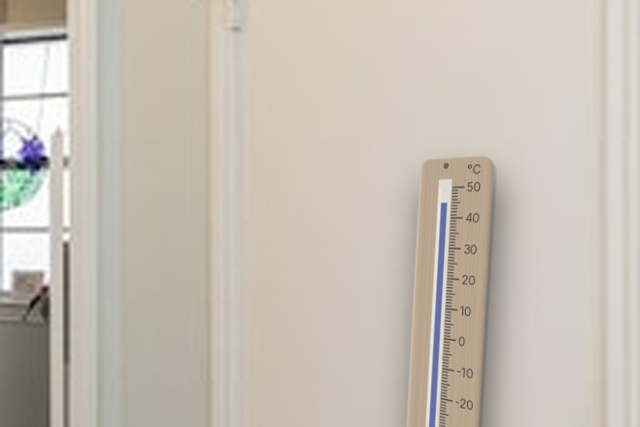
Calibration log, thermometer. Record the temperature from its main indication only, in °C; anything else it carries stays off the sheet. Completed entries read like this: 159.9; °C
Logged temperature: 45; °C
